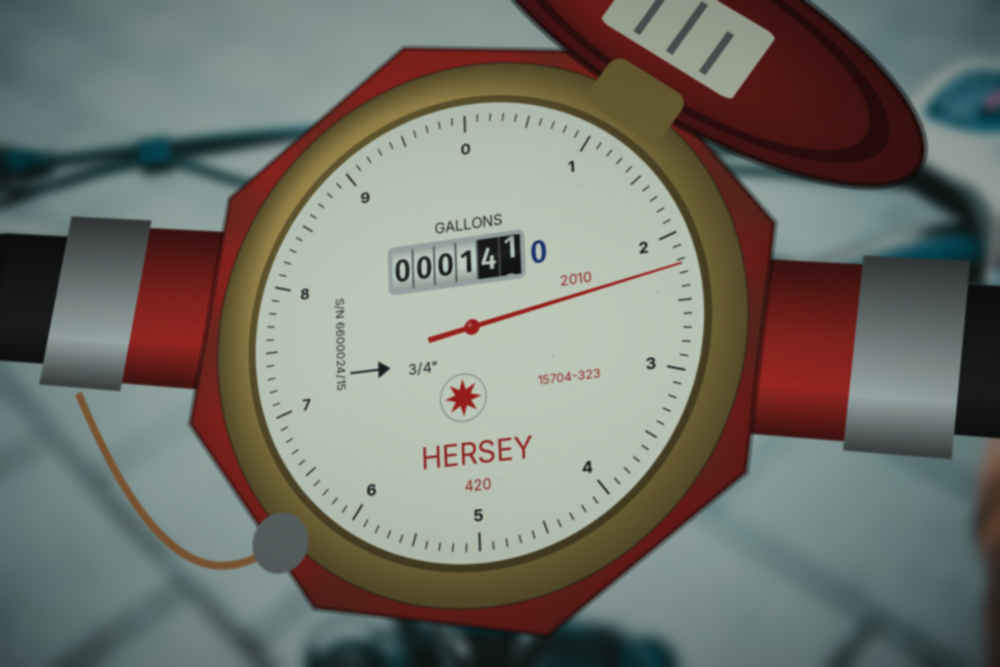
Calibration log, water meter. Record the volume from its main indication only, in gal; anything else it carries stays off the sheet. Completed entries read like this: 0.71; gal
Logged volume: 1412.2; gal
